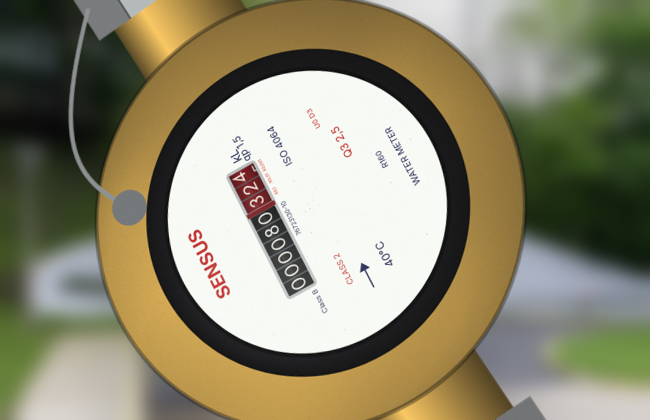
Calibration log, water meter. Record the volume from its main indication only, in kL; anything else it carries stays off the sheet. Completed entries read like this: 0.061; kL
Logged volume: 80.324; kL
